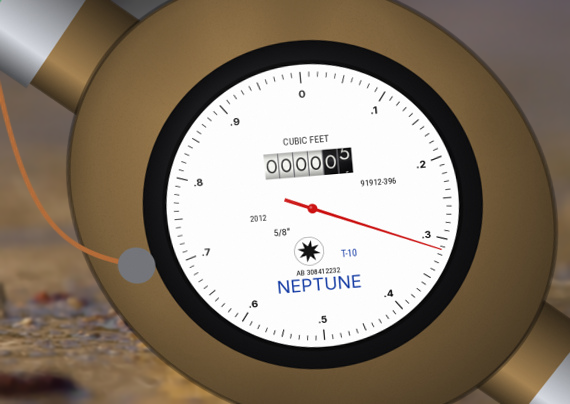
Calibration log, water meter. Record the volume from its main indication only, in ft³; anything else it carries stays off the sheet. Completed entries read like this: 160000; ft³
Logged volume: 5.31; ft³
